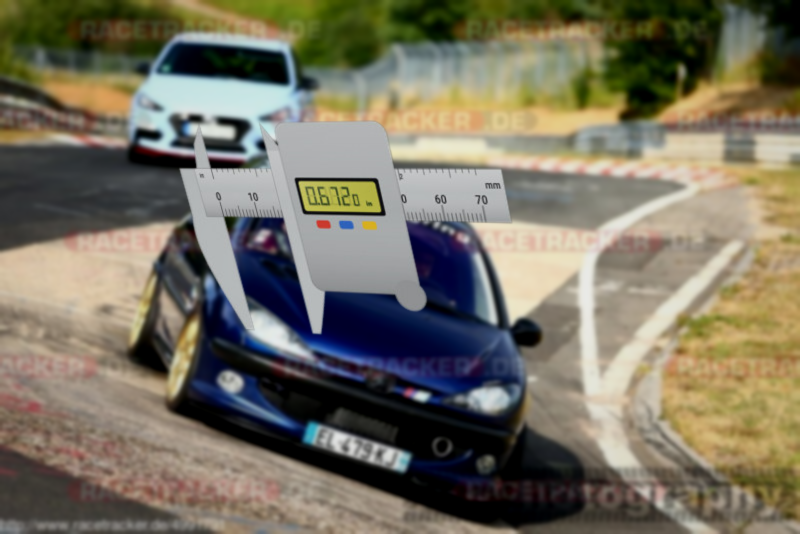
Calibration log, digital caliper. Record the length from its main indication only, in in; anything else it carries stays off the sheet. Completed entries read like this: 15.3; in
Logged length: 0.6720; in
